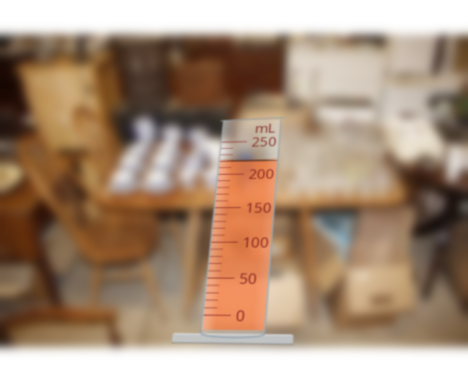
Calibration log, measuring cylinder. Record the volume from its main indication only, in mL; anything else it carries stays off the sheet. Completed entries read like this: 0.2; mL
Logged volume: 220; mL
